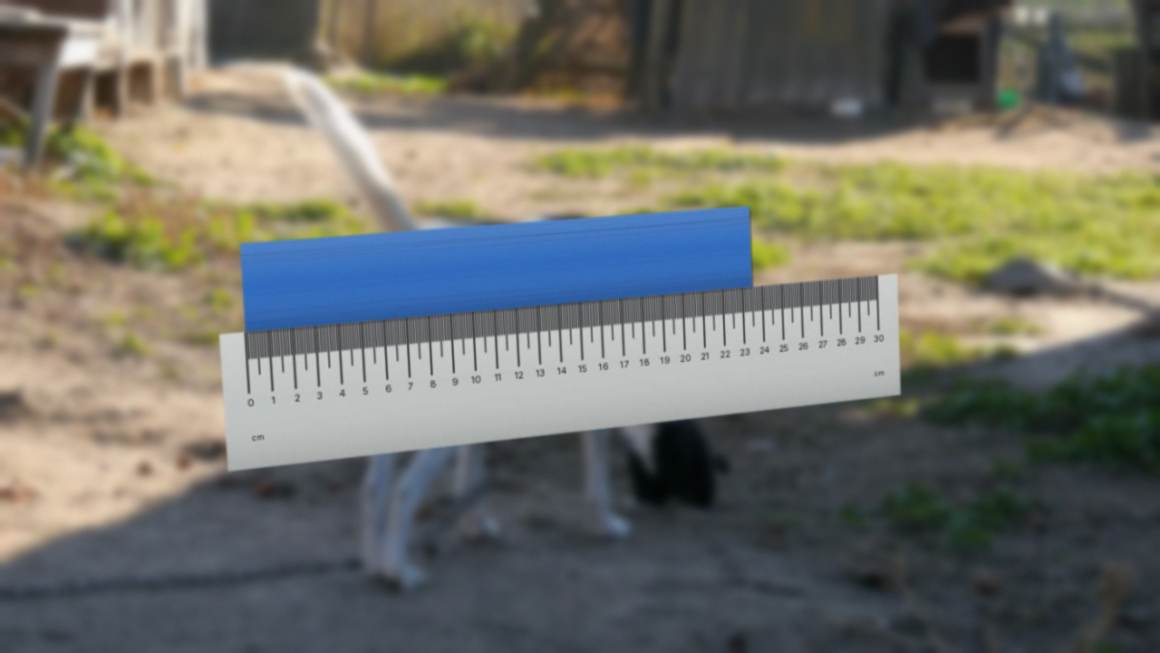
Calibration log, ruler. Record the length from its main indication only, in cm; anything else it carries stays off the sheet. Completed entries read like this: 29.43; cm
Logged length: 23.5; cm
